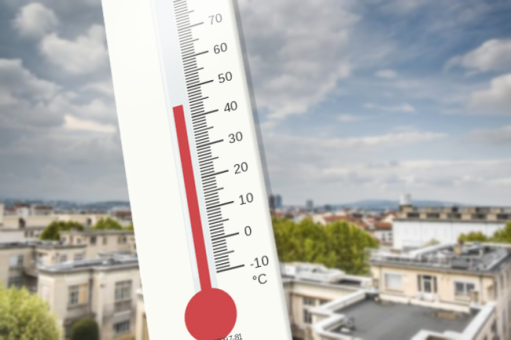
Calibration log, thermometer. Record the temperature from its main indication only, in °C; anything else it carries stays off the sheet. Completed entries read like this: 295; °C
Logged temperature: 45; °C
